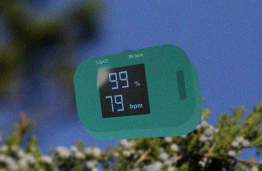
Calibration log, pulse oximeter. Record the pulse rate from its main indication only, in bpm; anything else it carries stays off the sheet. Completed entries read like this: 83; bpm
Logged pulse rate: 79; bpm
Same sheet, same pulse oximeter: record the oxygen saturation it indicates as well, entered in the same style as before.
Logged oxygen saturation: 99; %
